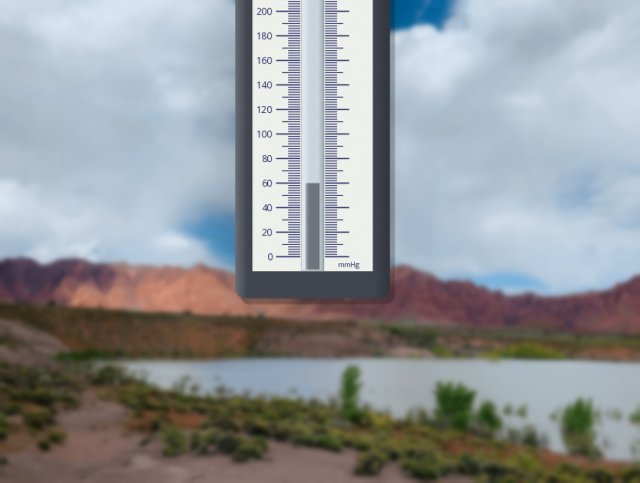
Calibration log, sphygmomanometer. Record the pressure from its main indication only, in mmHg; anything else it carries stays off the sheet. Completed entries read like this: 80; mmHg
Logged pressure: 60; mmHg
